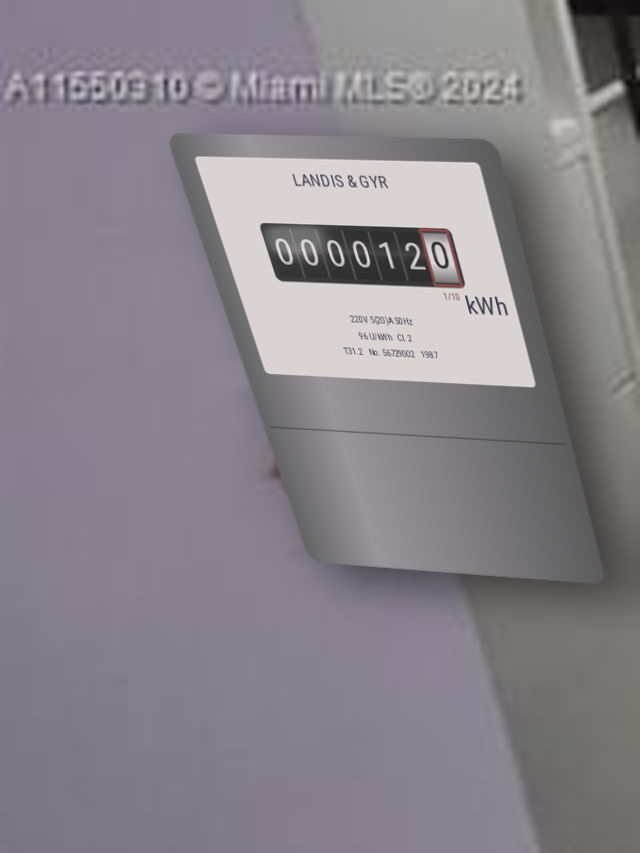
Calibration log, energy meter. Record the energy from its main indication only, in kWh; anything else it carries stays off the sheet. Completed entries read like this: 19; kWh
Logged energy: 12.0; kWh
